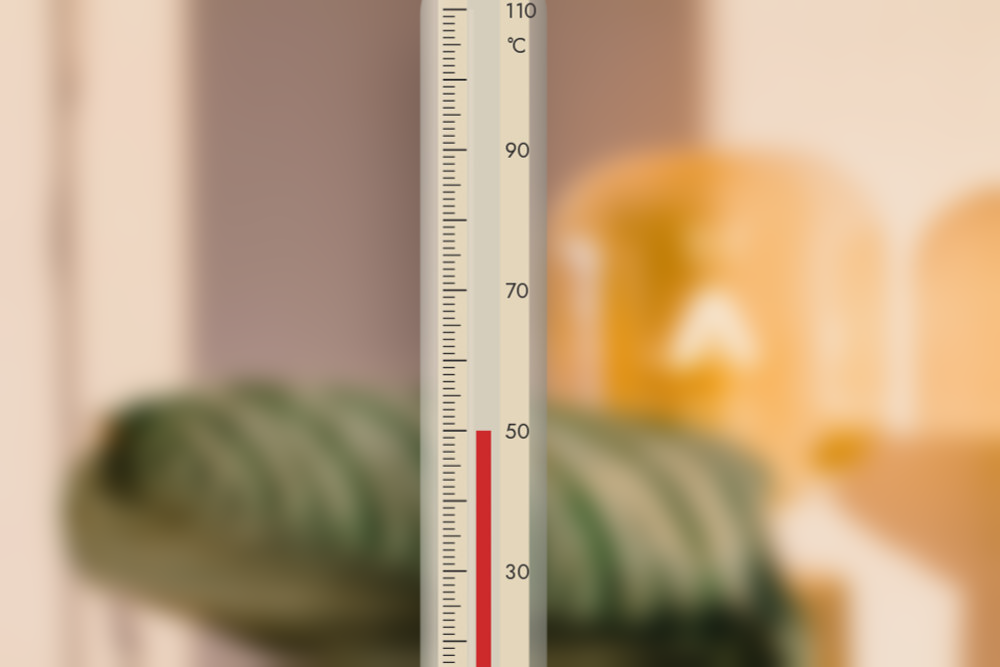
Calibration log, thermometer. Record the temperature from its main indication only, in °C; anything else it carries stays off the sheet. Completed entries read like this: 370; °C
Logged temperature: 50; °C
